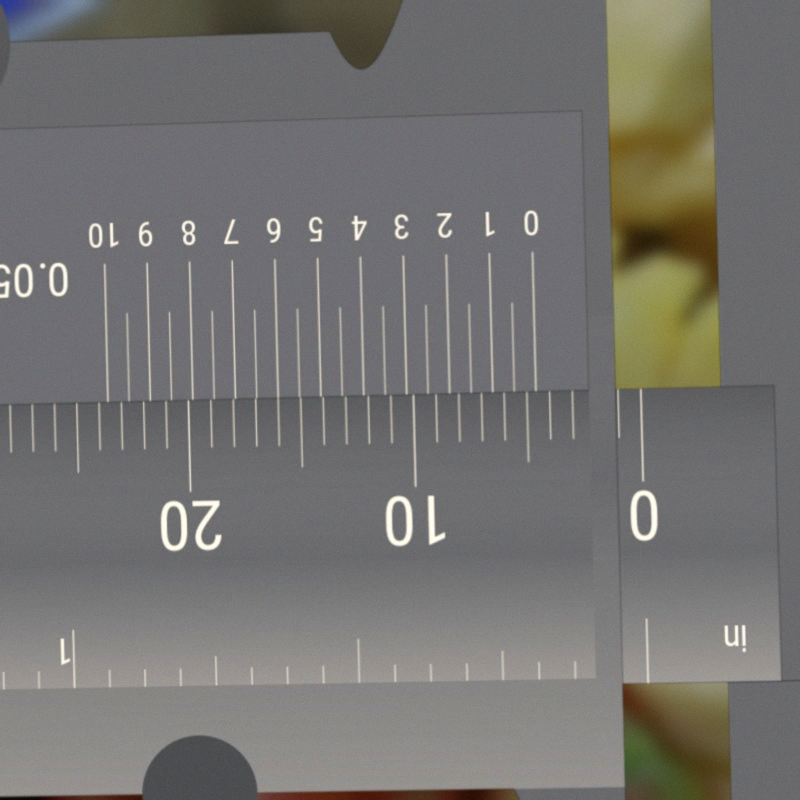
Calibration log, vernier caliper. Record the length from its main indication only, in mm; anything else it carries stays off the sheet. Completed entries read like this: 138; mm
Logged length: 4.6; mm
